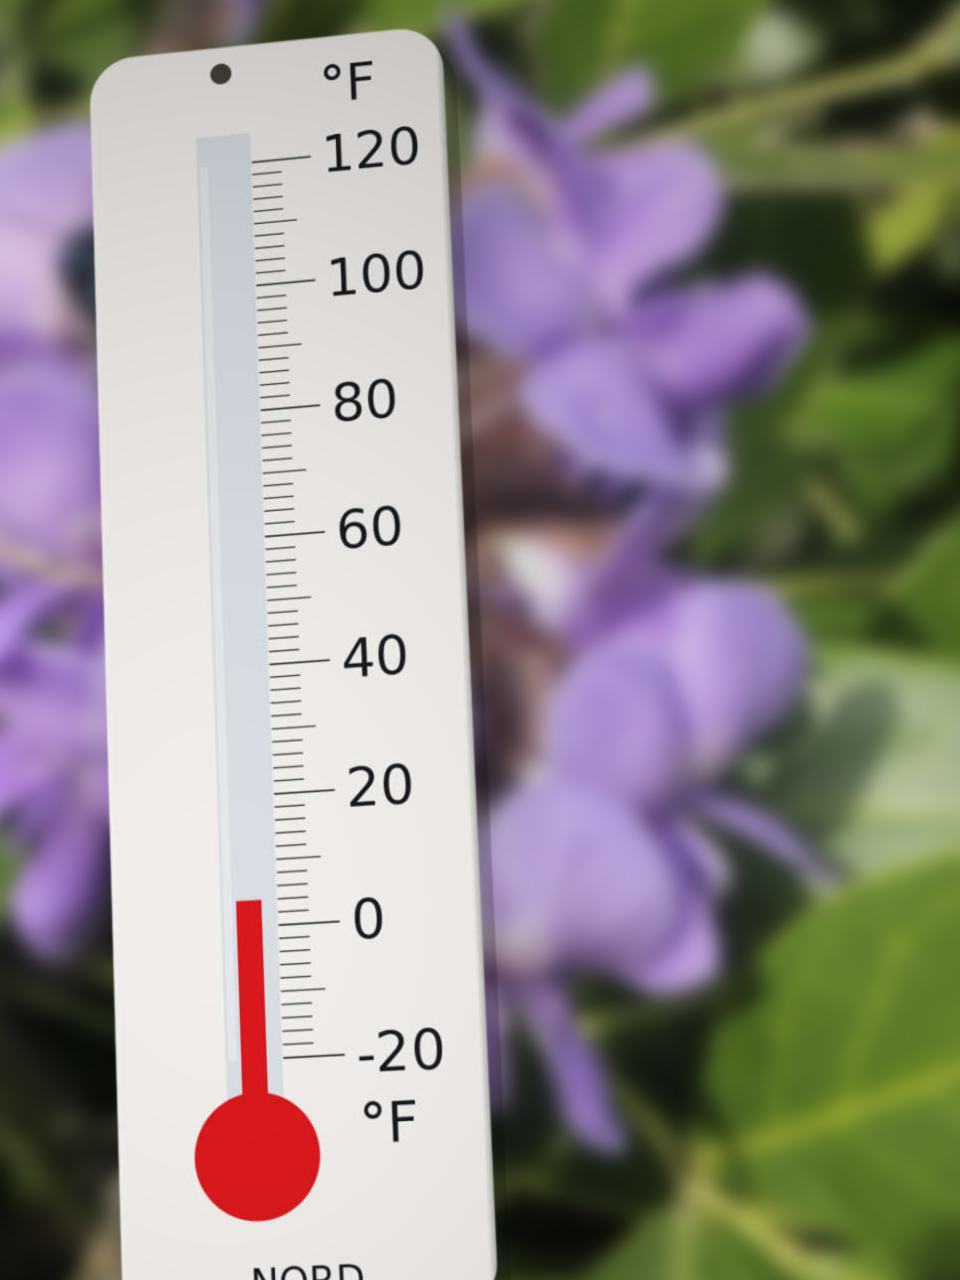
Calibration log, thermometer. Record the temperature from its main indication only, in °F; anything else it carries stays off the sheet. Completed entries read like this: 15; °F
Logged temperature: 4; °F
